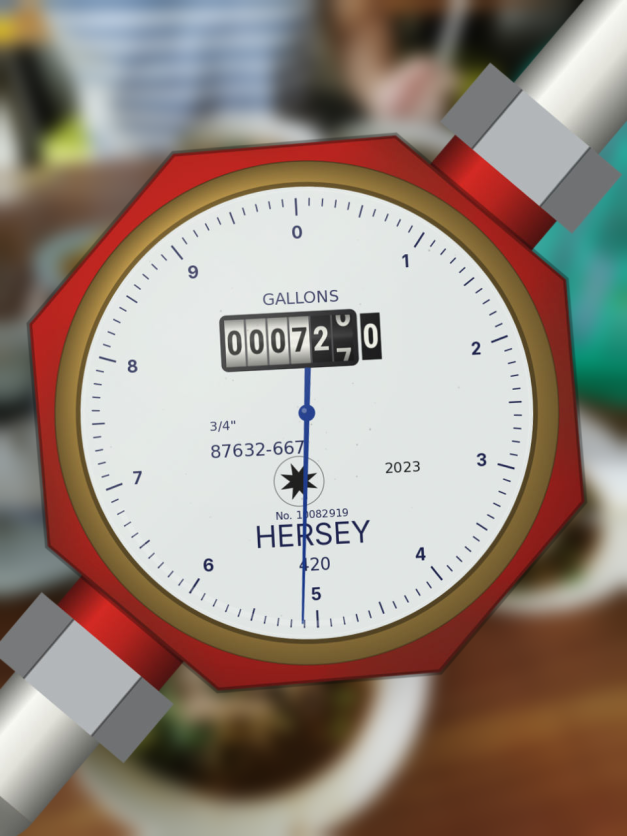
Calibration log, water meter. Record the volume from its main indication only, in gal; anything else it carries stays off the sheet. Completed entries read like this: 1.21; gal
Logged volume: 7265.1; gal
